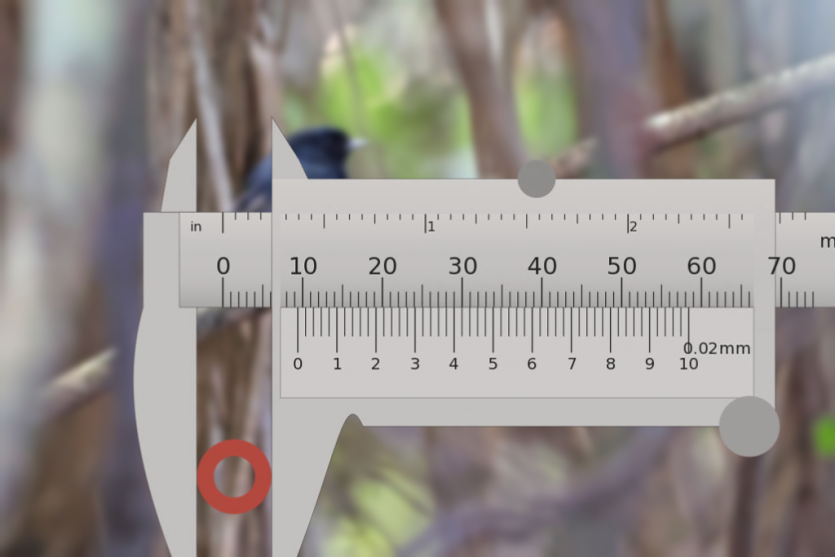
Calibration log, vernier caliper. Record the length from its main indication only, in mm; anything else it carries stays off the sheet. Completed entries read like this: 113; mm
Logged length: 9.4; mm
